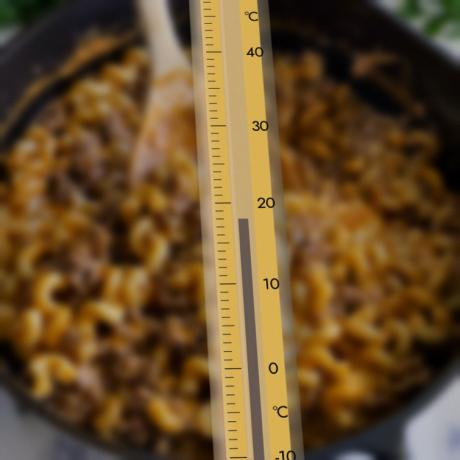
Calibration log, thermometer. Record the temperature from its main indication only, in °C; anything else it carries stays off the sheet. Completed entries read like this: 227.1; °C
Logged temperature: 18; °C
